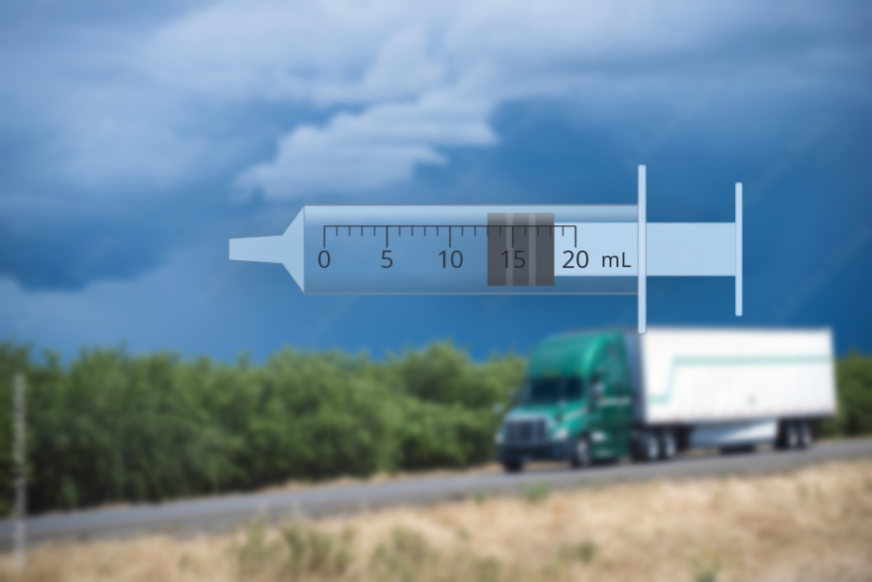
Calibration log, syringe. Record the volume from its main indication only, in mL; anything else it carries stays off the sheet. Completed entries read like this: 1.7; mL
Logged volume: 13; mL
